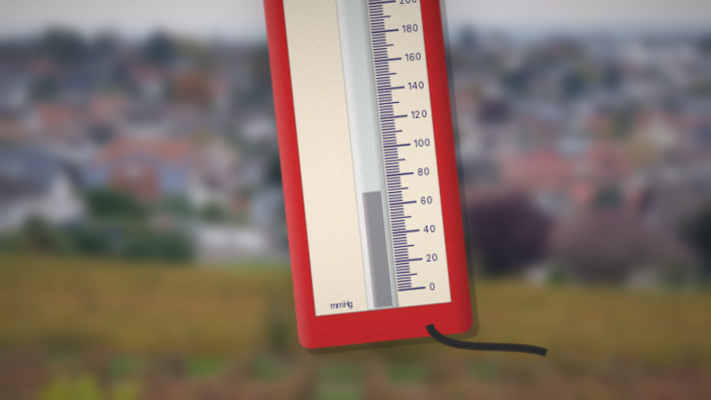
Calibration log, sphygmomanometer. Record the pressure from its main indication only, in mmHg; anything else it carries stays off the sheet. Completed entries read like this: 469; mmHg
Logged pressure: 70; mmHg
